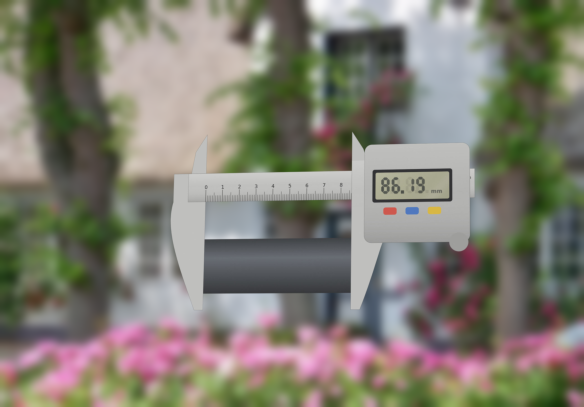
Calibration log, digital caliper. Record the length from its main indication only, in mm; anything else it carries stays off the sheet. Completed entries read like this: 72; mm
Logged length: 86.19; mm
